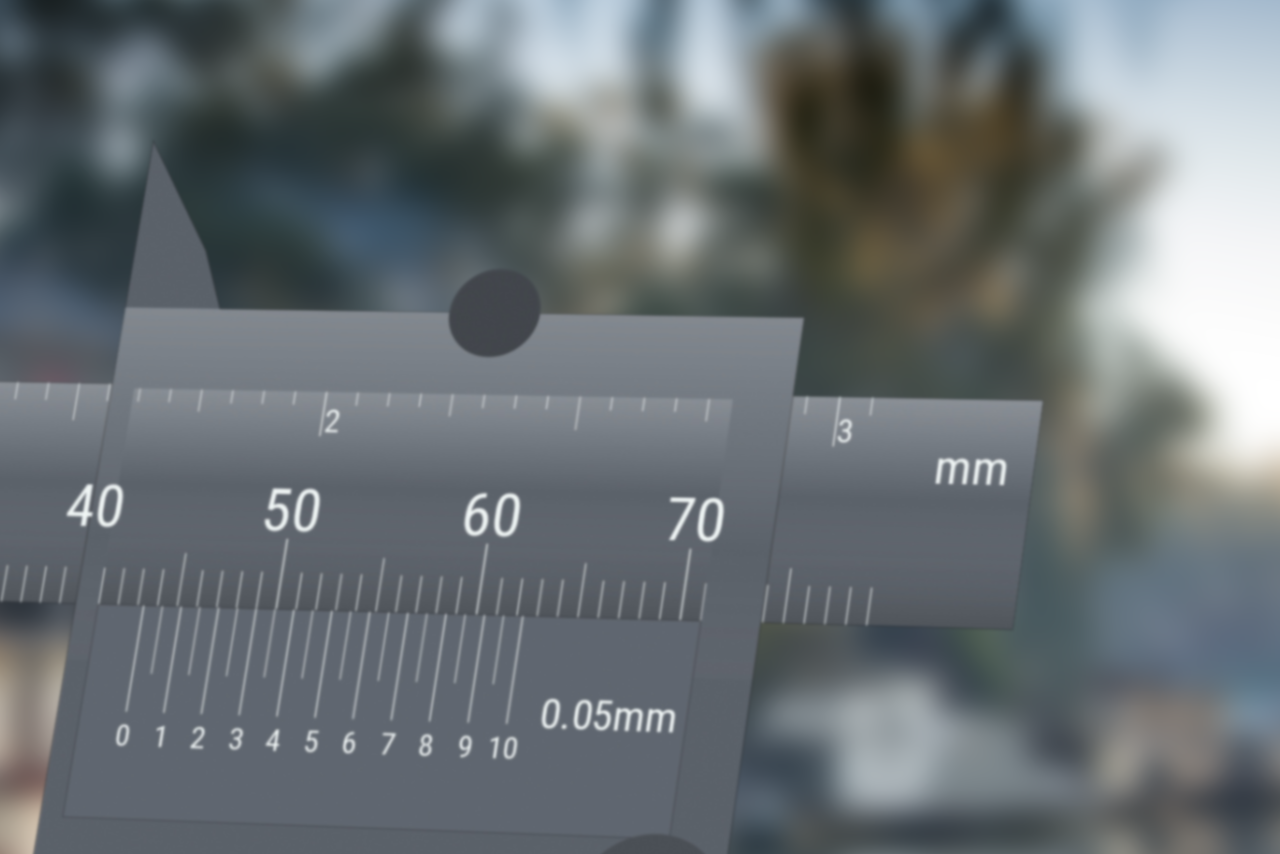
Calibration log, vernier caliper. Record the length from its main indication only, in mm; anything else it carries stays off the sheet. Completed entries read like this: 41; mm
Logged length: 43.3; mm
